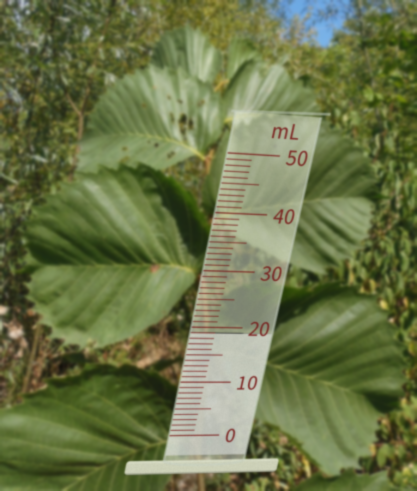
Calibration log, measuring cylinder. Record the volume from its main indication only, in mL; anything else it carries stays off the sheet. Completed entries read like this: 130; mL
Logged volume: 19; mL
